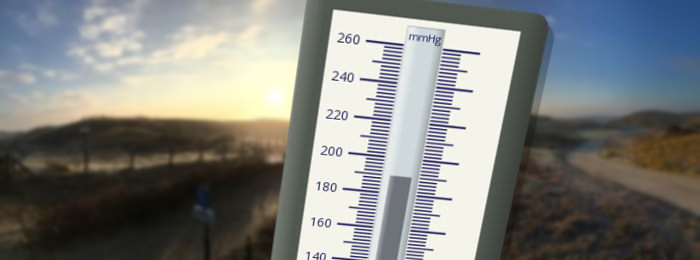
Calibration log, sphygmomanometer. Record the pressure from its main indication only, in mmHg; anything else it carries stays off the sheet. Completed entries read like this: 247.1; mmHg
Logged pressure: 190; mmHg
